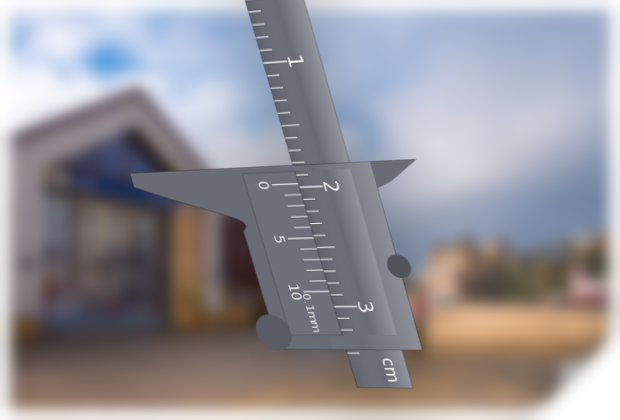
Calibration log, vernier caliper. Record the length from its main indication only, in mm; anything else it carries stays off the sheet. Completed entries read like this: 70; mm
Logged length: 19.7; mm
